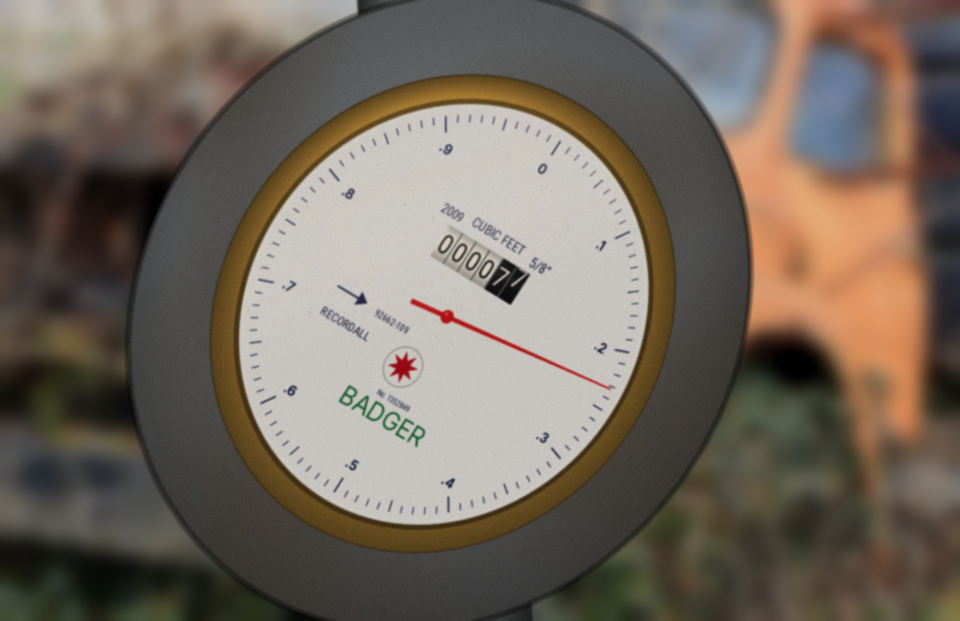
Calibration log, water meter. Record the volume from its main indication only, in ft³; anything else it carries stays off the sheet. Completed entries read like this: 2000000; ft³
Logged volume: 77.23; ft³
